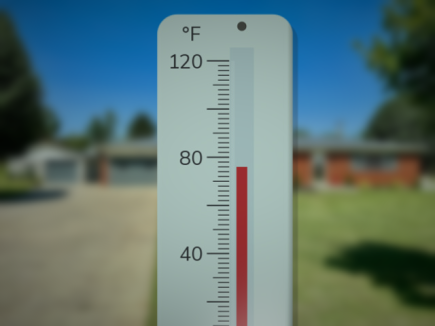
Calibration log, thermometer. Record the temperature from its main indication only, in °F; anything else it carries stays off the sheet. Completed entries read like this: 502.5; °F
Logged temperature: 76; °F
